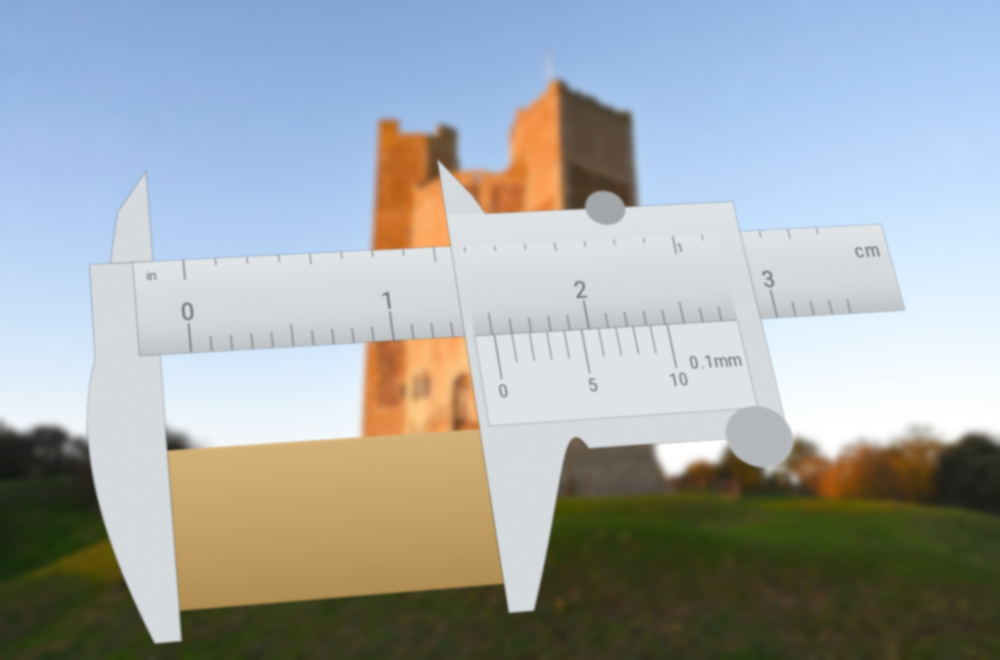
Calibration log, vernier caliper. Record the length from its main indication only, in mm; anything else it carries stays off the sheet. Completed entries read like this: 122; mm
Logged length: 15.1; mm
